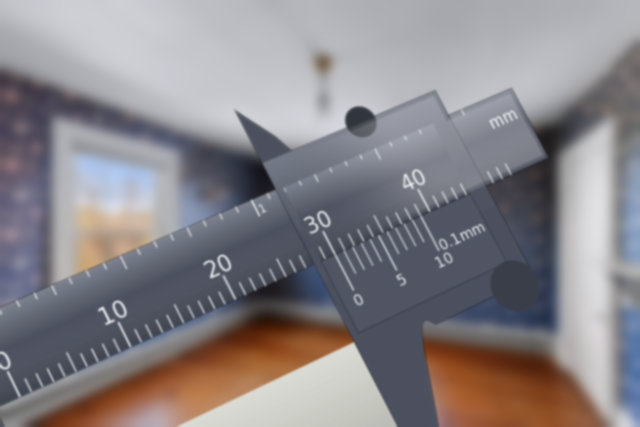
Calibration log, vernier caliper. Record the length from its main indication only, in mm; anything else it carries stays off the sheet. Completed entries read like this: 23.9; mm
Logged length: 30.0; mm
